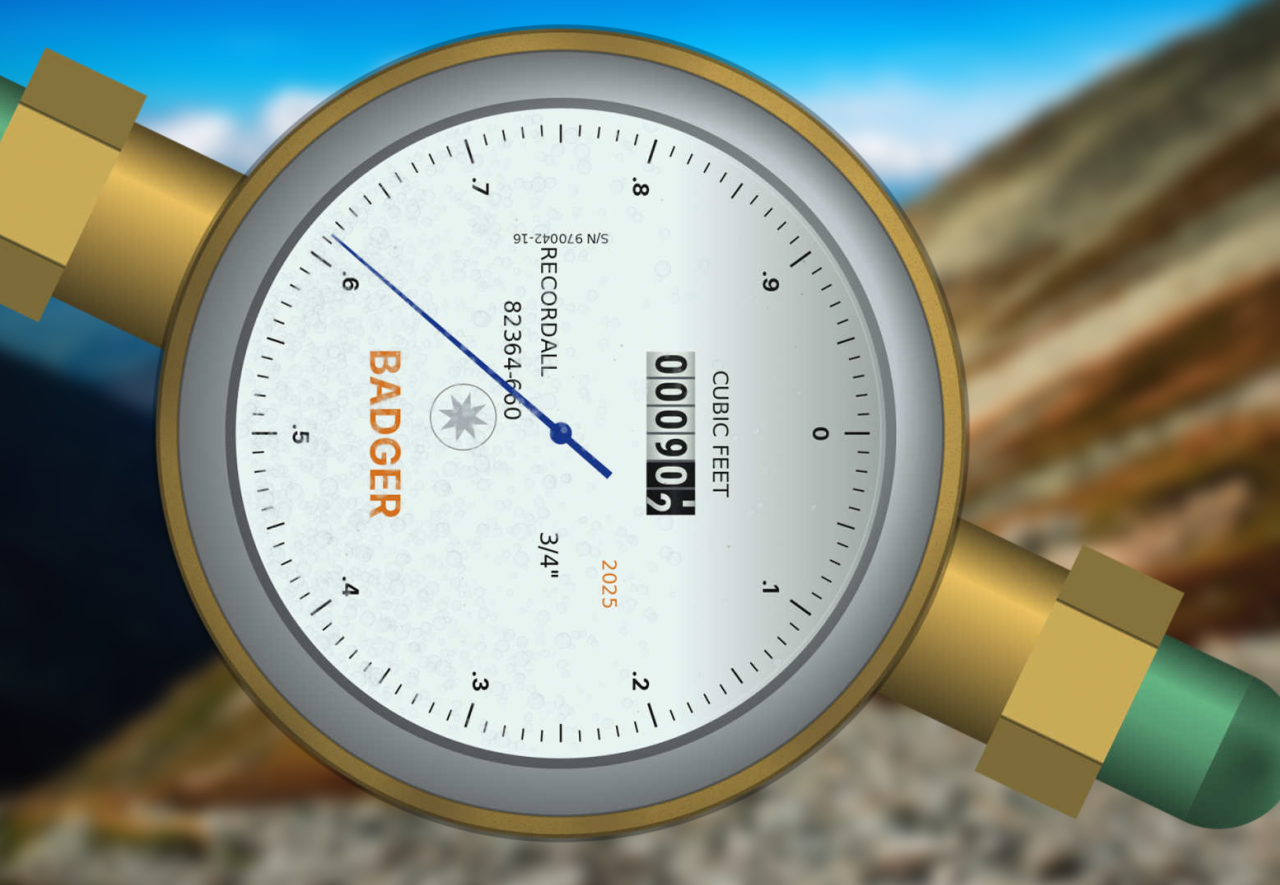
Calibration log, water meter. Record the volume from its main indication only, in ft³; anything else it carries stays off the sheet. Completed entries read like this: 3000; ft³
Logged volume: 901.61; ft³
